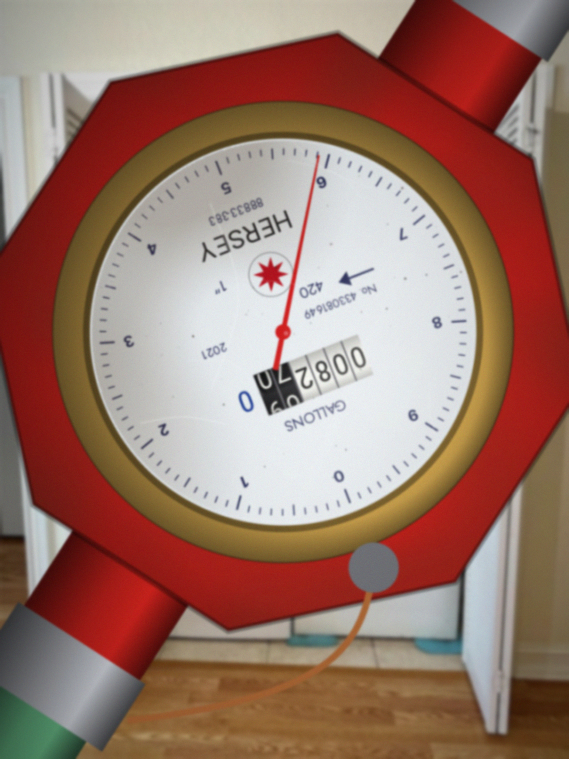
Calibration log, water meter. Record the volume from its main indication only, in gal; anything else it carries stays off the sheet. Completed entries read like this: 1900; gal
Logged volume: 82695.9; gal
